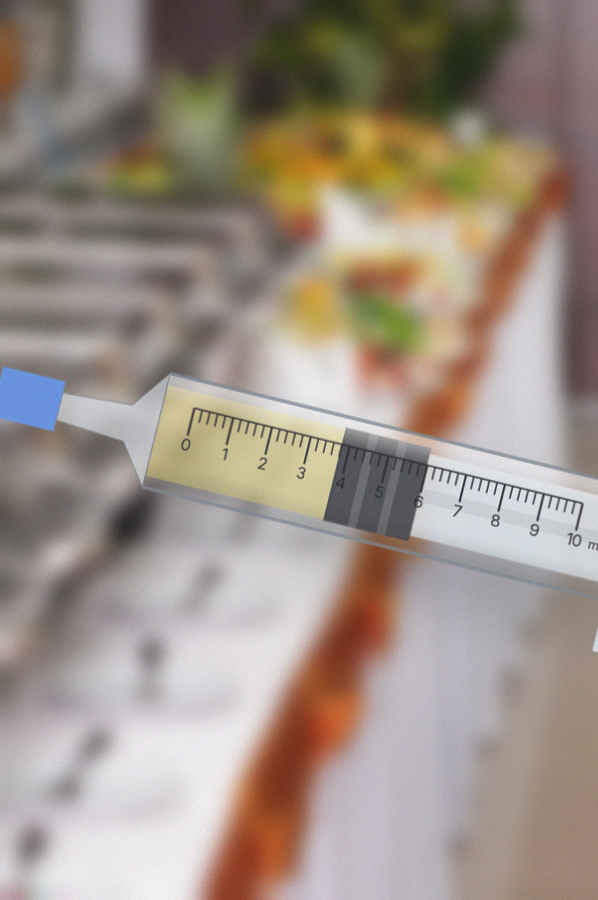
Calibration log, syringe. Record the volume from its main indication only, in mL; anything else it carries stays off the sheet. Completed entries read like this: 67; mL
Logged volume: 3.8; mL
